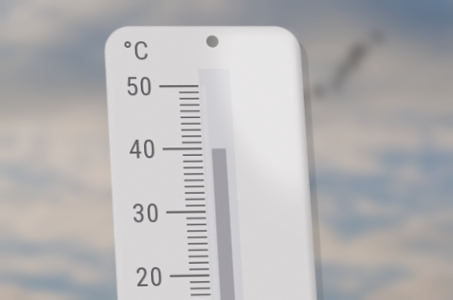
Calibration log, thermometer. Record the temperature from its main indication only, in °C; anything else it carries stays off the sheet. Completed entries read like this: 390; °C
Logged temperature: 40; °C
